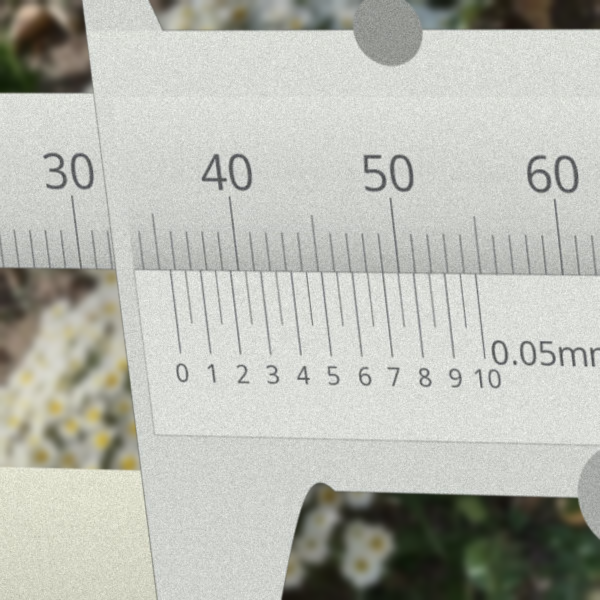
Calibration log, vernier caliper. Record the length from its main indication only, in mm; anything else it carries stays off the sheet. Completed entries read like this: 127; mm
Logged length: 35.7; mm
